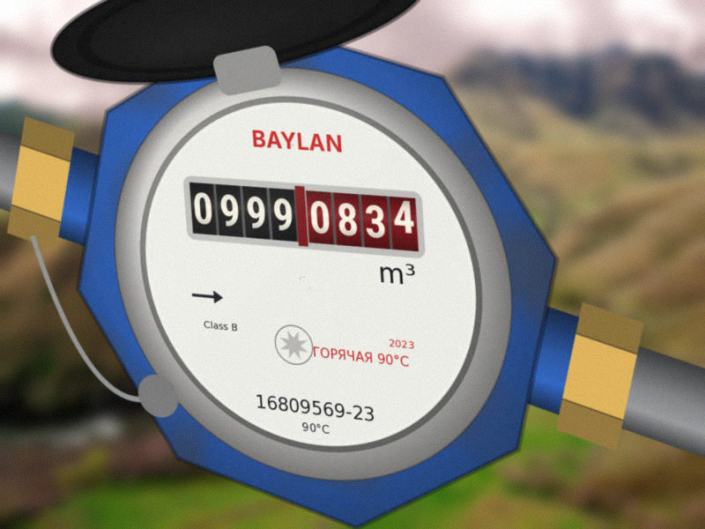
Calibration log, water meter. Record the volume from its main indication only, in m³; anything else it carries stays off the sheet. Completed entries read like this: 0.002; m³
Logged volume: 999.0834; m³
